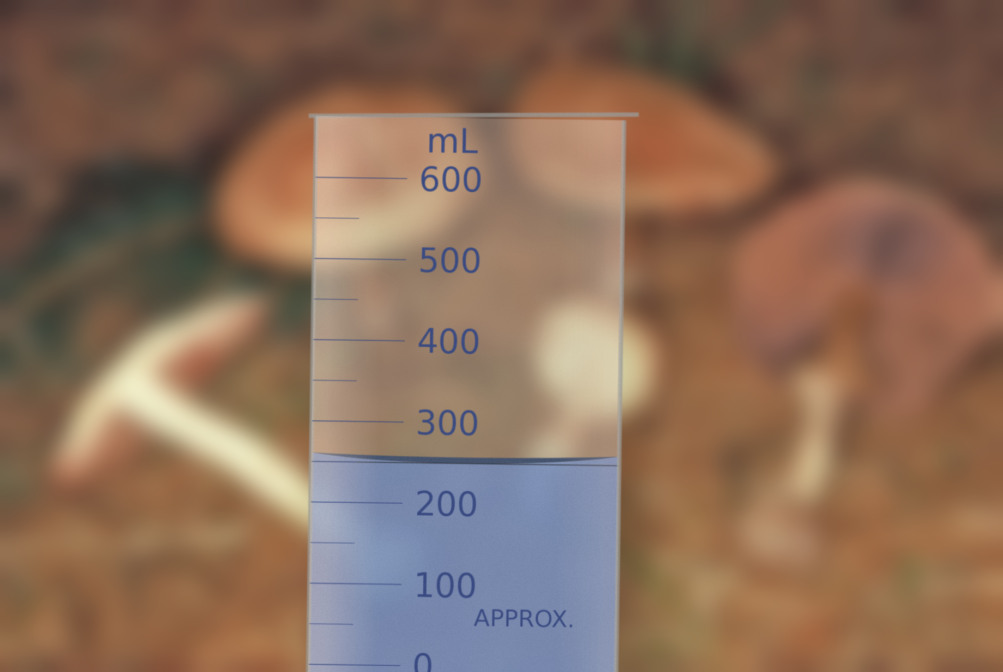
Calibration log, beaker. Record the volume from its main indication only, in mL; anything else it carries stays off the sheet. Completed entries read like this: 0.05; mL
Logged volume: 250; mL
